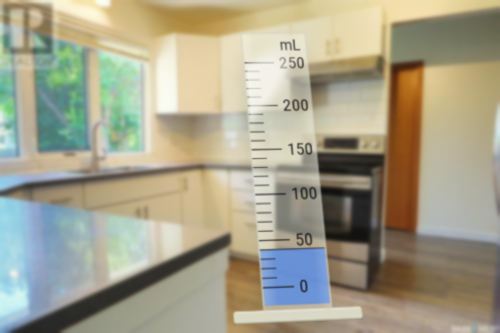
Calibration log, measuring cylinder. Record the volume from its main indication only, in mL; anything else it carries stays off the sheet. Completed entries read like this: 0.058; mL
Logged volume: 40; mL
